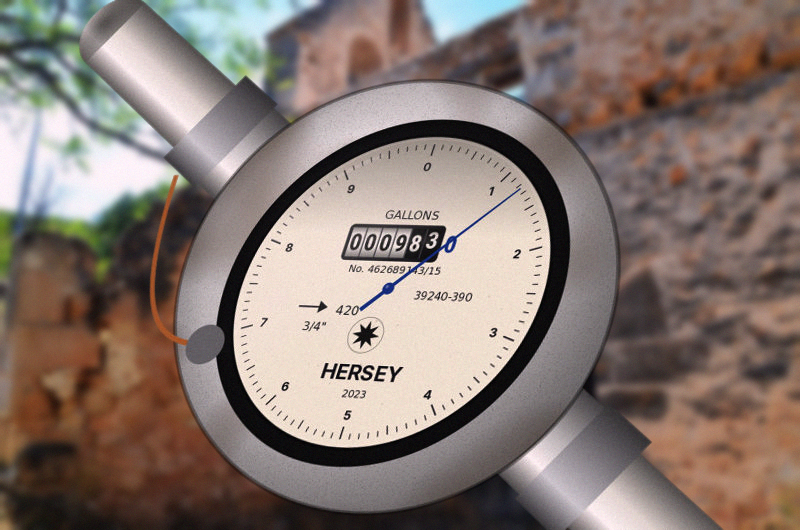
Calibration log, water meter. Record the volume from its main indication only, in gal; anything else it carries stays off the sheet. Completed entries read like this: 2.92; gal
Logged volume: 9831.2; gal
